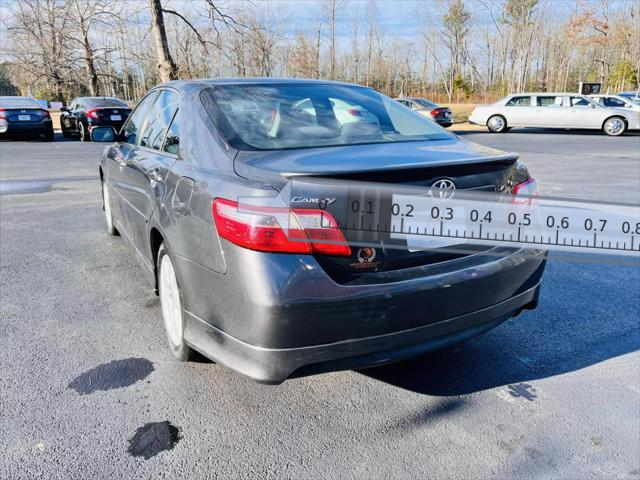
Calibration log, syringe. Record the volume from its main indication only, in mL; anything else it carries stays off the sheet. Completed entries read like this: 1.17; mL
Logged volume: 0.06; mL
